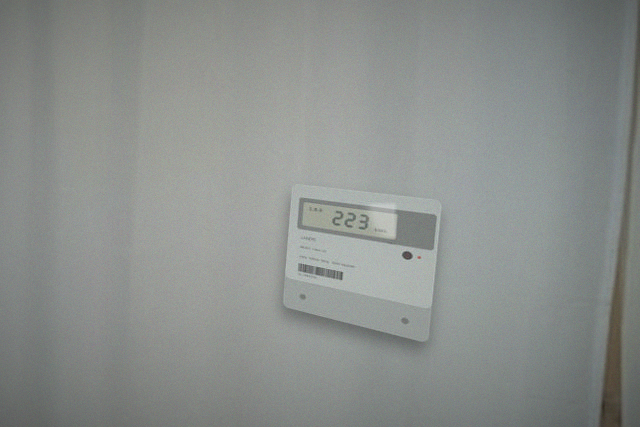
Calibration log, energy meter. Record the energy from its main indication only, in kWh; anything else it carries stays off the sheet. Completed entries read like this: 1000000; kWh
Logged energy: 223; kWh
